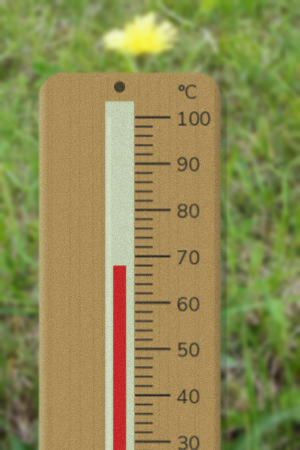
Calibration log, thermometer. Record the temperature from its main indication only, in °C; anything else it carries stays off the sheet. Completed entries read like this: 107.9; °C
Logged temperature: 68; °C
